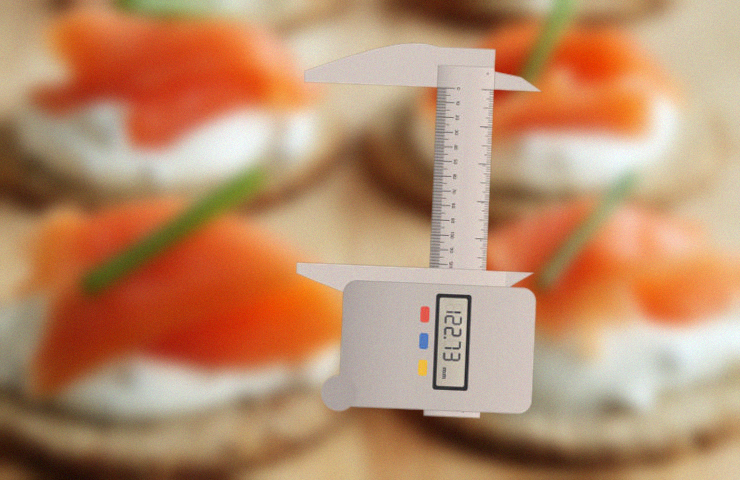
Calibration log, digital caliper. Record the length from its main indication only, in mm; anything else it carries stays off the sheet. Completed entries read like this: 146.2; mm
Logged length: 122.73; mm
